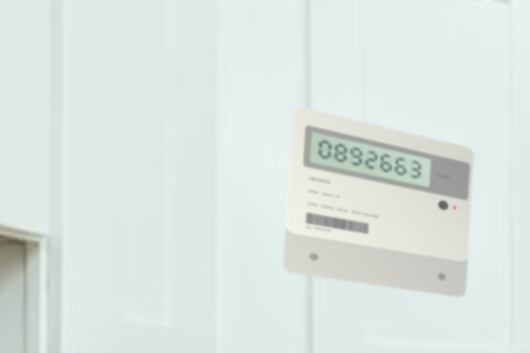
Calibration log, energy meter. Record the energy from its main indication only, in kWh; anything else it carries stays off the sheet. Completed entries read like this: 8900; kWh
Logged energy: 892663; kWh
